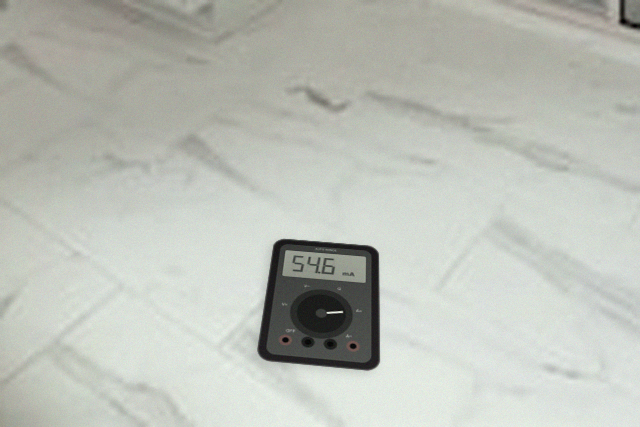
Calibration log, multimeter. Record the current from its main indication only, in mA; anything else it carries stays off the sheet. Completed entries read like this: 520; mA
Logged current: 54.6; mA
